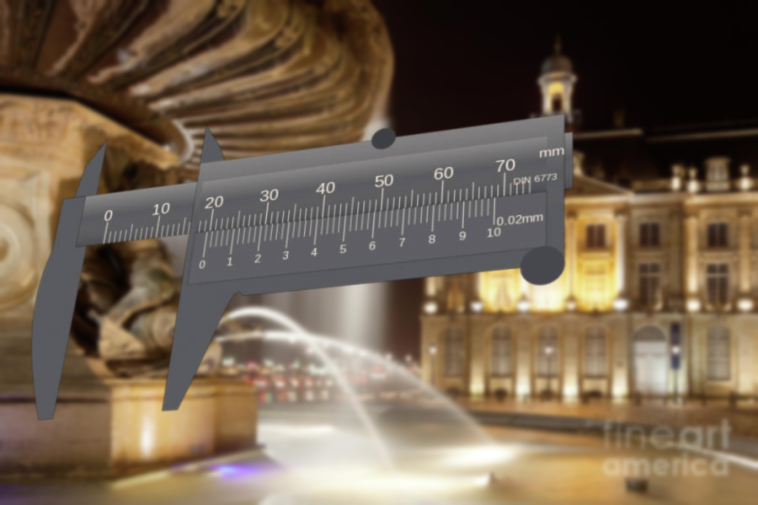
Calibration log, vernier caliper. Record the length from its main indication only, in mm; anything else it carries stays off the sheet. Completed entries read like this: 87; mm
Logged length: 19.5; mm
